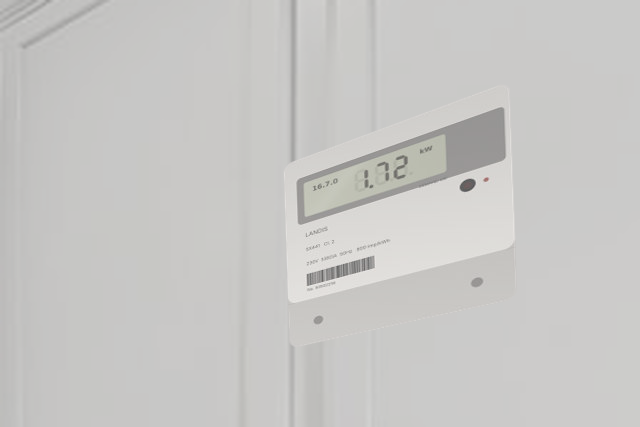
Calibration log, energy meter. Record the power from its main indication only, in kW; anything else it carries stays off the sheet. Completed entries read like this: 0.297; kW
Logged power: 1.72; kW
